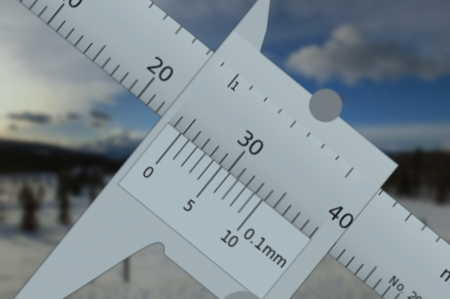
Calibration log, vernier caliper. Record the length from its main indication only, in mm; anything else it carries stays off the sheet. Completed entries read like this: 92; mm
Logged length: 24.8; mm
